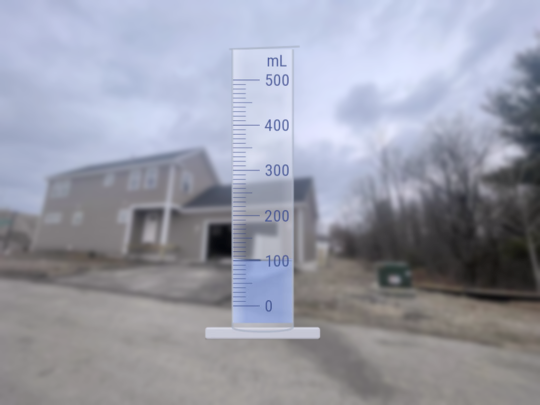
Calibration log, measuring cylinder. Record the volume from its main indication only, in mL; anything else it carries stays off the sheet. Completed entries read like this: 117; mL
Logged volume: 100; mL
